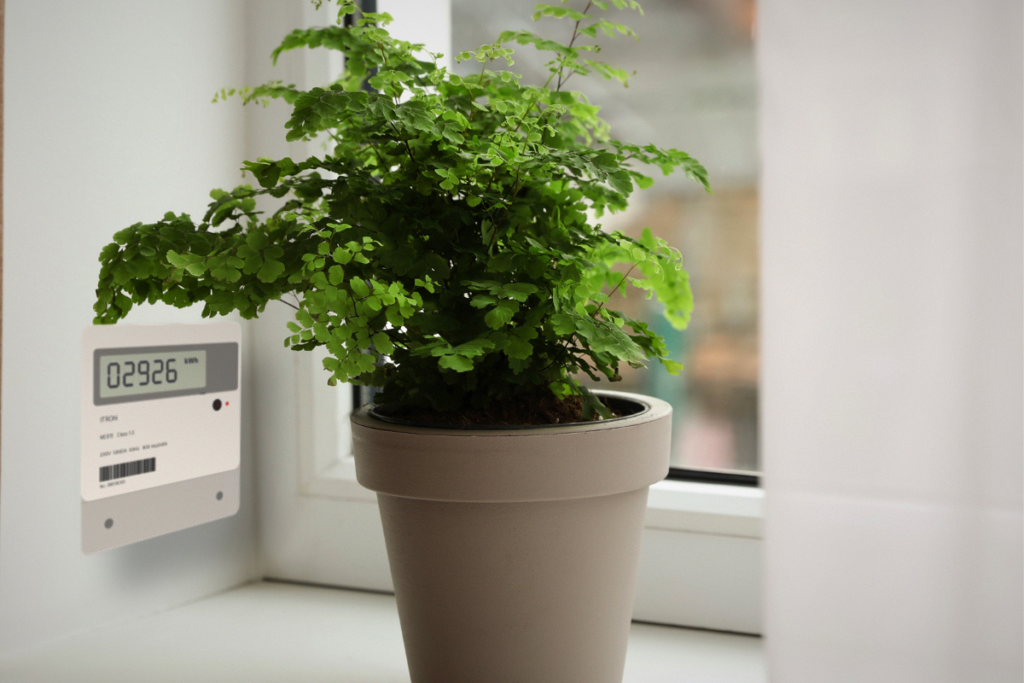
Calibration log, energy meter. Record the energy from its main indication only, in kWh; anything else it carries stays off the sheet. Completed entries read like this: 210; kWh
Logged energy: 2926; kWh
